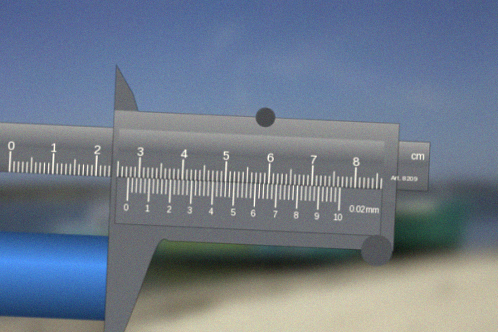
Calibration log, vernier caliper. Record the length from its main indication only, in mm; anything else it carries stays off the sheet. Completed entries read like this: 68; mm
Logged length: 27.5; mm
